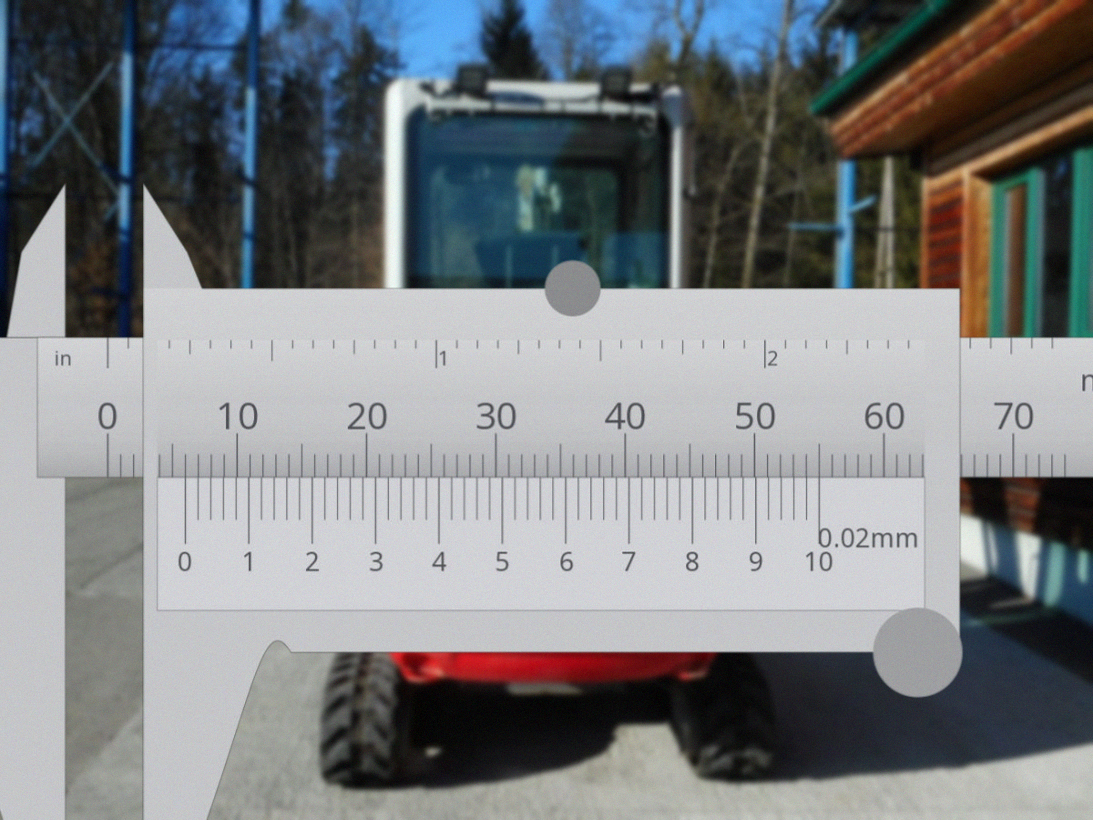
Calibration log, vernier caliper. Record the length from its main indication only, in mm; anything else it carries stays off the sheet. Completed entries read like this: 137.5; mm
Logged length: 6.0; mm
